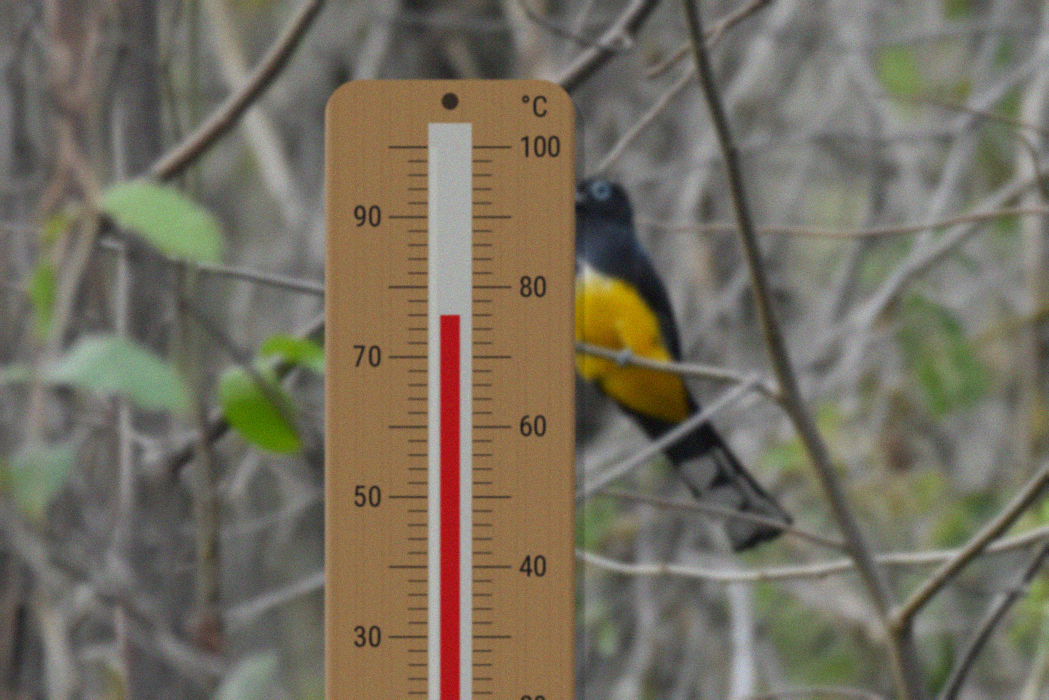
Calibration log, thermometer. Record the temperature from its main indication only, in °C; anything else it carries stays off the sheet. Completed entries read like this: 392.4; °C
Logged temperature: 76; °C
